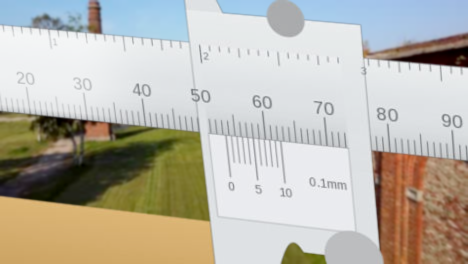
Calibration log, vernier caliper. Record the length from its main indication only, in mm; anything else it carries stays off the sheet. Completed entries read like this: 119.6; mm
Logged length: 53.5; mm
